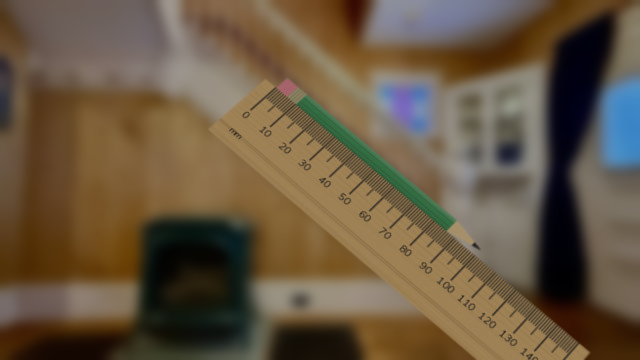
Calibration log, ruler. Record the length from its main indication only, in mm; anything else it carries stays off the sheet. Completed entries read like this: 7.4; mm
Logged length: 100; mm
